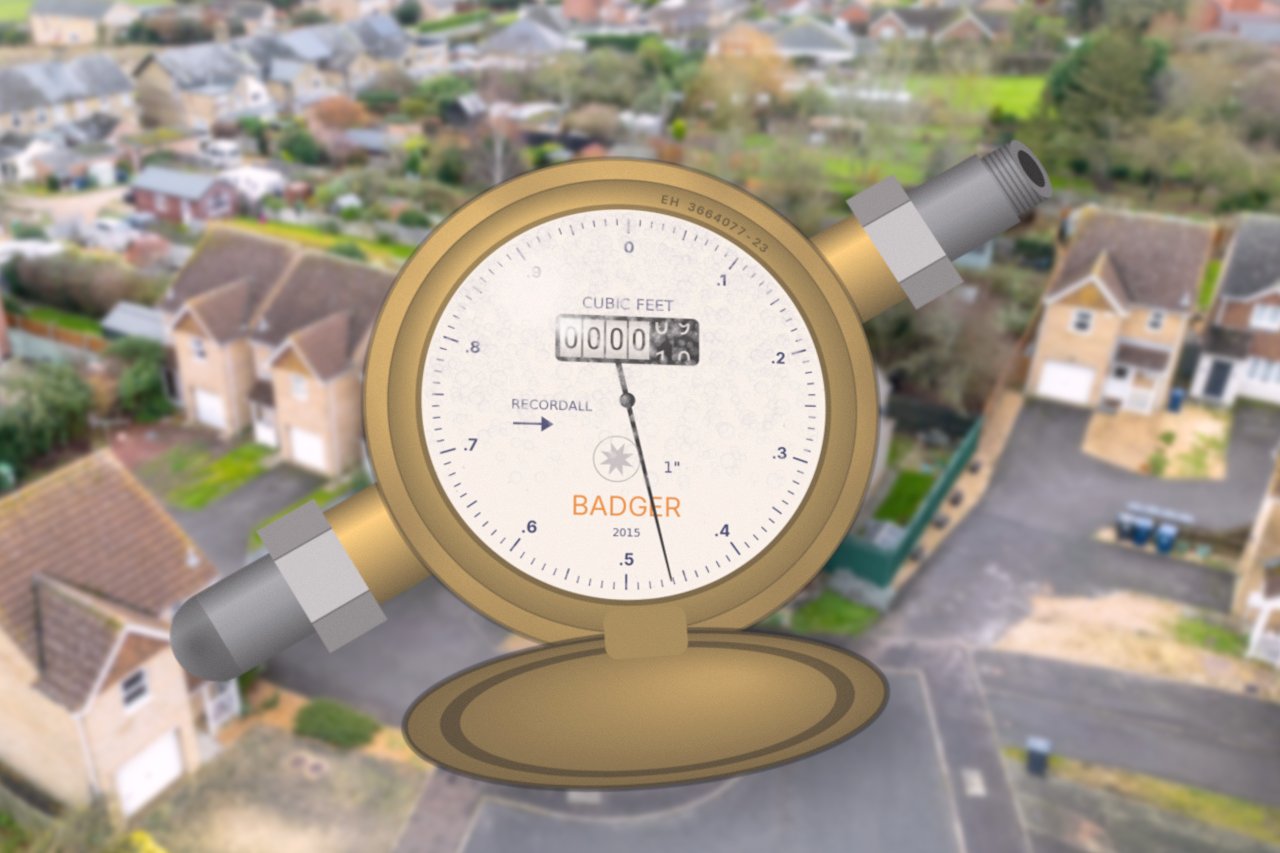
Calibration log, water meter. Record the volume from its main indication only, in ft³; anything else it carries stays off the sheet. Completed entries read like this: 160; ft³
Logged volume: 9.46; ft³
